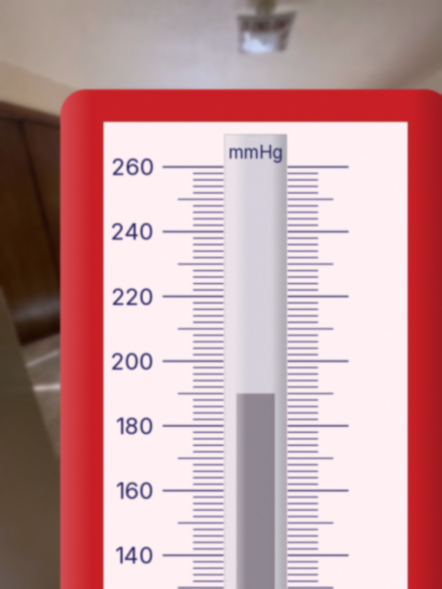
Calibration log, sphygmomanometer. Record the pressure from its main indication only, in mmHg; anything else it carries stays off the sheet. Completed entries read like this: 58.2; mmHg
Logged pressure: 190; mmHg
